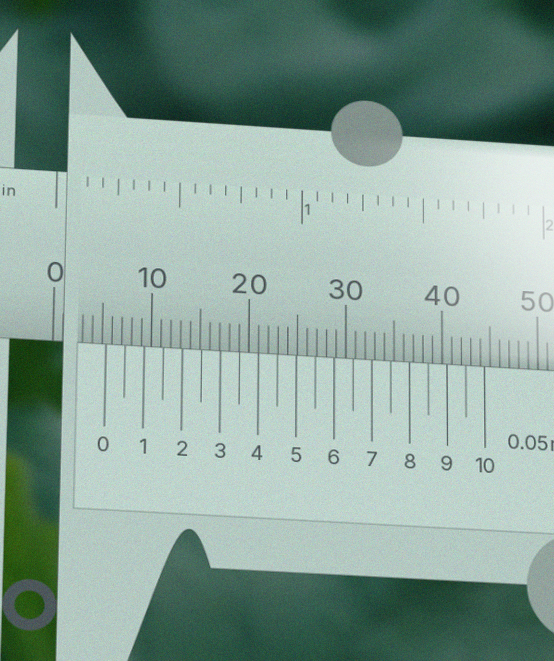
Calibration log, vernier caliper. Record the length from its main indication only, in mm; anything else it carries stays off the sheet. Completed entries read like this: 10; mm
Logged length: 5.4; mm
